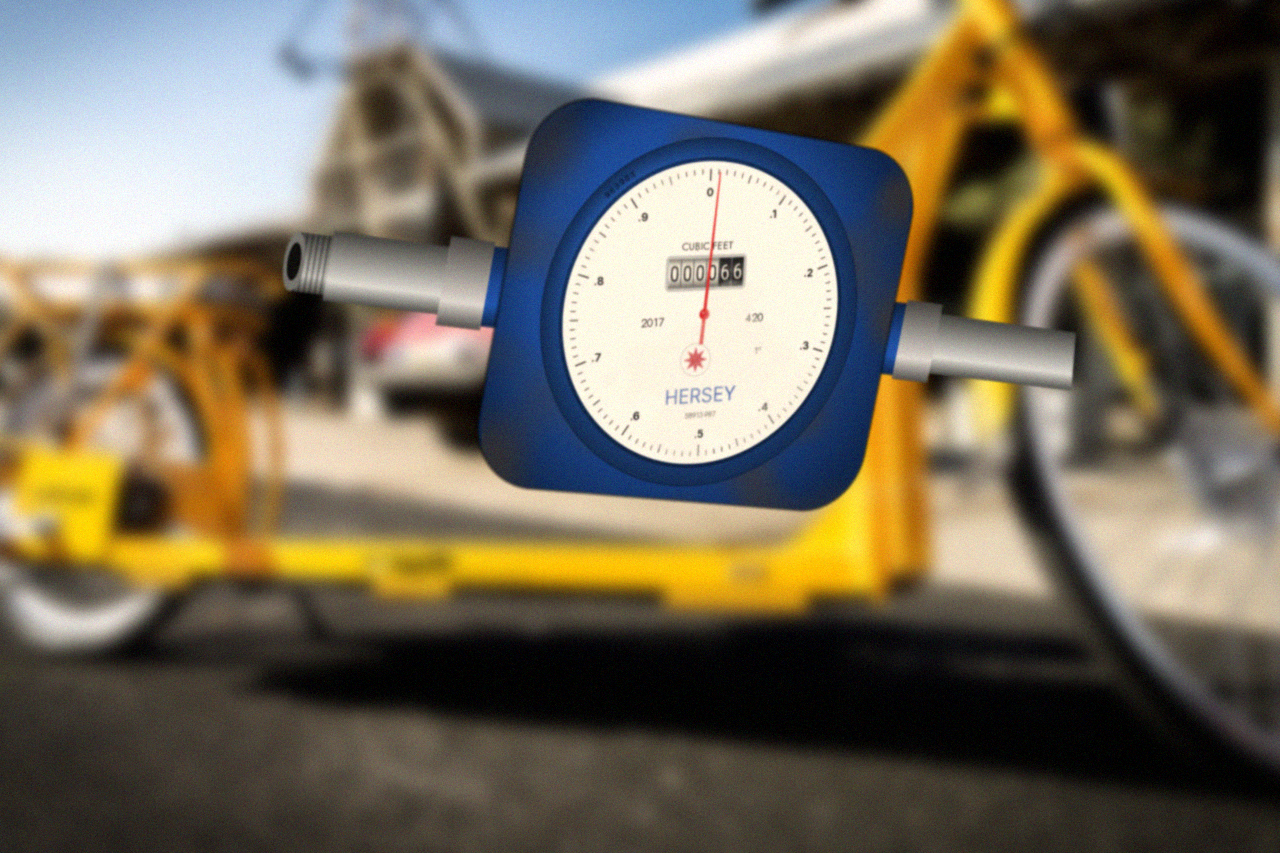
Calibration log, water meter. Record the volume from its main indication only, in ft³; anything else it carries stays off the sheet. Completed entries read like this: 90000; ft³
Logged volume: 66.01; ft³
